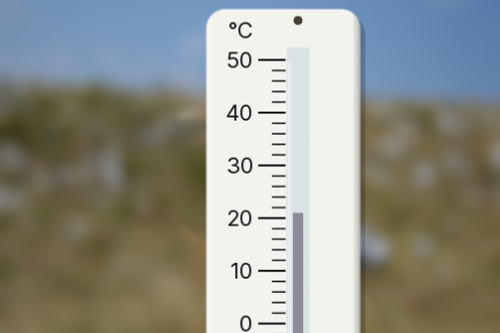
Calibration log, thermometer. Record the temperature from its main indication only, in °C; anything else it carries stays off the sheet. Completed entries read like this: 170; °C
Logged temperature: 21; °C
